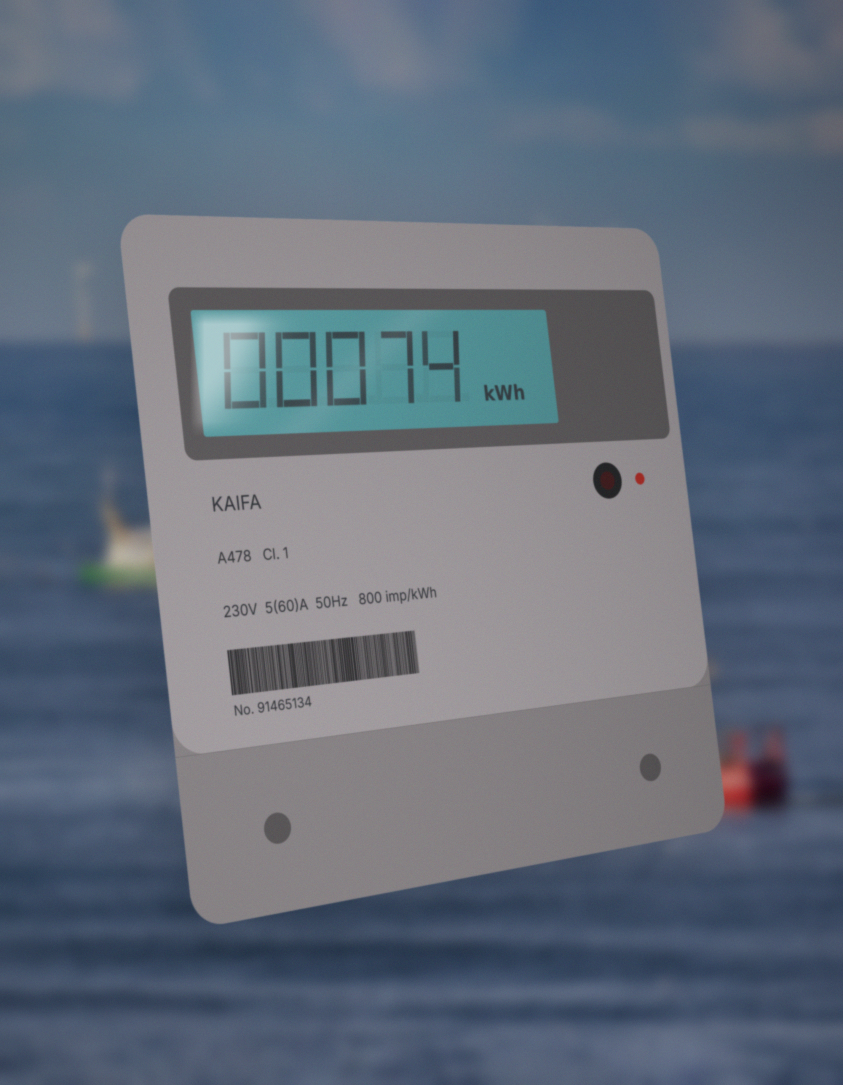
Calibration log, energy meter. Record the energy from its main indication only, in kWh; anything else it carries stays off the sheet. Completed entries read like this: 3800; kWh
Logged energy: 74; kWh
